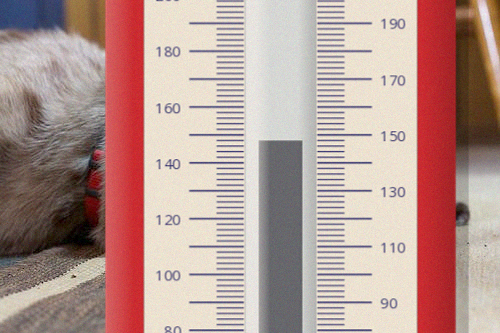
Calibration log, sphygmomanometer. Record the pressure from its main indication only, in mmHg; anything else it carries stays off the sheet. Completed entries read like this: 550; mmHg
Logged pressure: 148; mmHg
